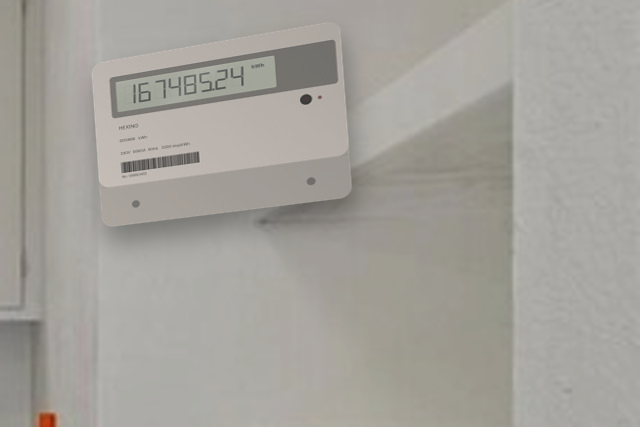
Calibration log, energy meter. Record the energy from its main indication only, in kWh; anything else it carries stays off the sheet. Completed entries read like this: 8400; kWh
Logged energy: 167485.24; kWh
